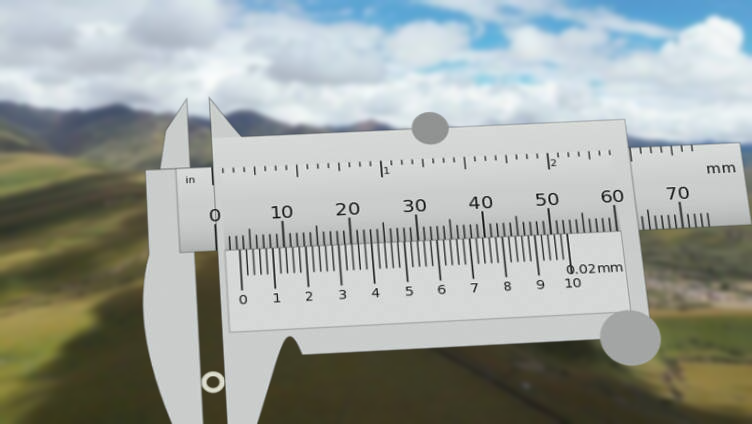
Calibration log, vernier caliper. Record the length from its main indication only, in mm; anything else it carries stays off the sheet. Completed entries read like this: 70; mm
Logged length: 3.4; mm
